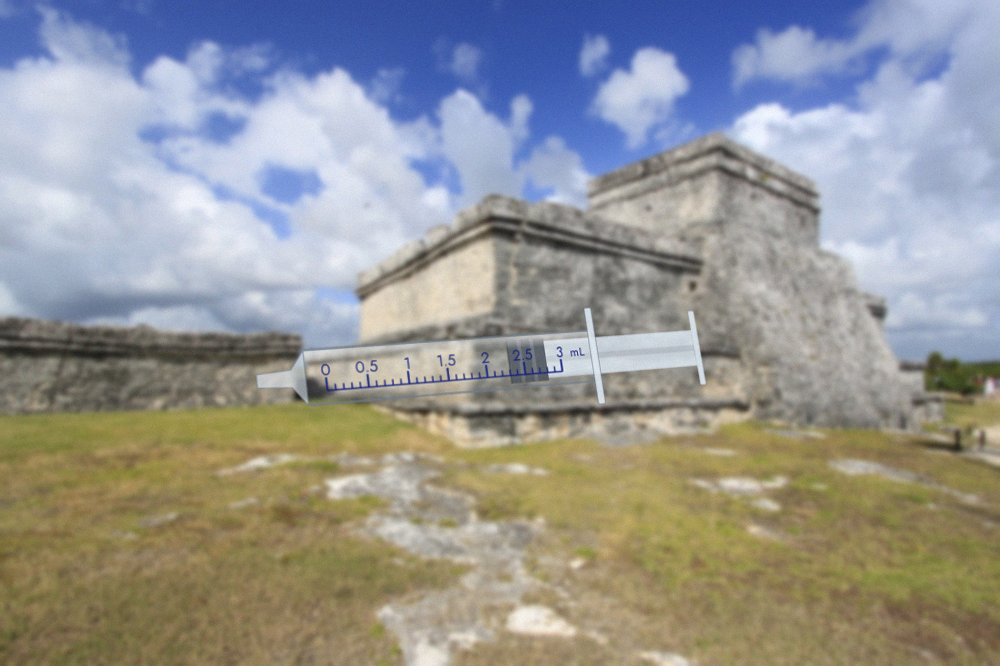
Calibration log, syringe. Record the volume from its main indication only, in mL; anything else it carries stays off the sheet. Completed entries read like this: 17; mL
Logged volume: 2.3; mL
